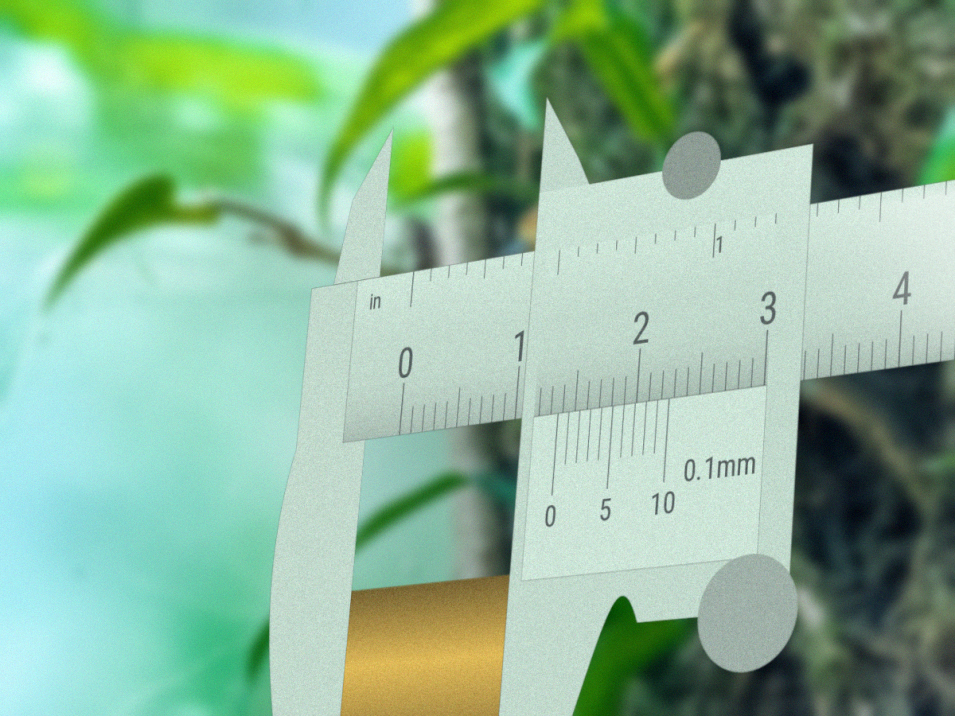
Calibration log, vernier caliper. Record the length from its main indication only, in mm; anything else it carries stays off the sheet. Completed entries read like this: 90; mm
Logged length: 13.6; mm
